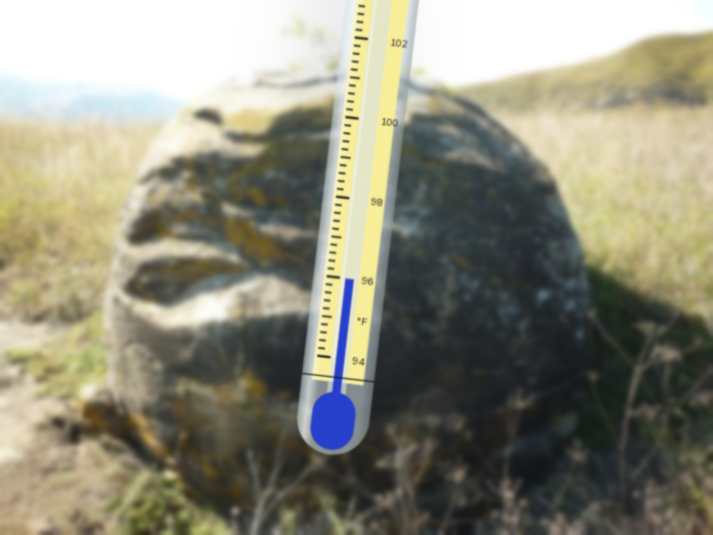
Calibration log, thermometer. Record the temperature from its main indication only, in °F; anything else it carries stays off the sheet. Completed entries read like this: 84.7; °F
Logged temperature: 96; °F
